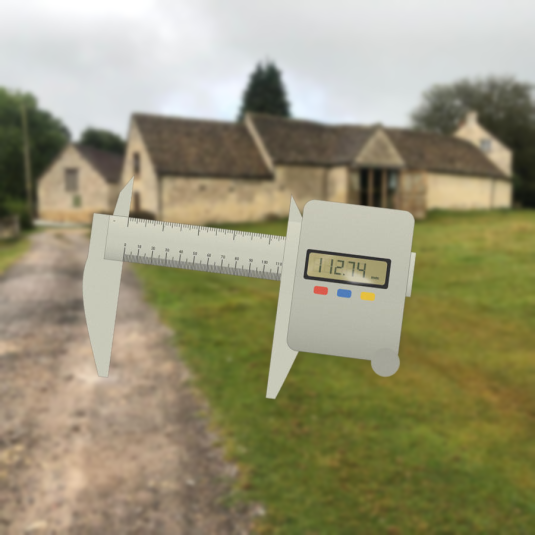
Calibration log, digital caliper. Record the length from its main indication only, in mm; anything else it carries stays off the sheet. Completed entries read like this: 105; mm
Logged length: 112.74; mm
